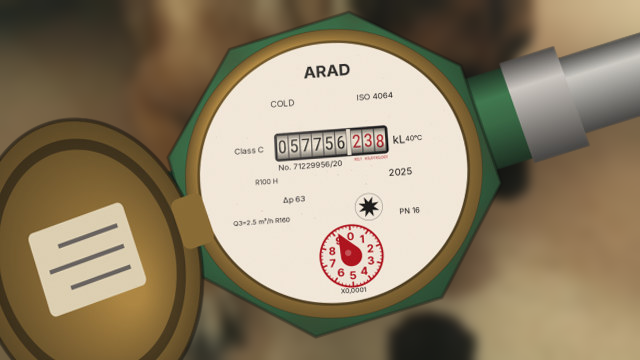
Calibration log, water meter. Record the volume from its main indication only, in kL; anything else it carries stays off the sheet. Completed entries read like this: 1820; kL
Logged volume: 57756.2379; kL
